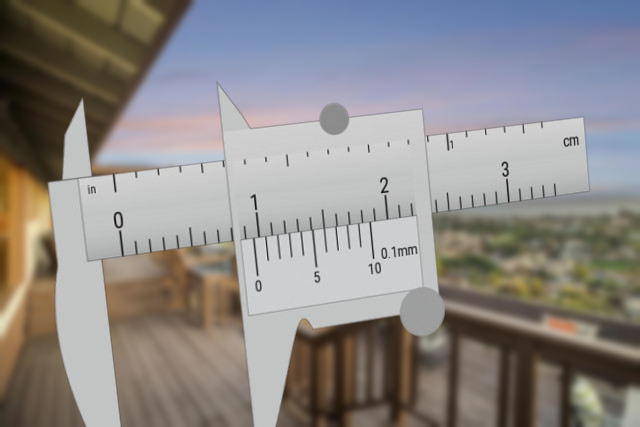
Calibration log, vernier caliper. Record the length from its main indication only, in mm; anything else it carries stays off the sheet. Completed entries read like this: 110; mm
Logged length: 9.6; mm
